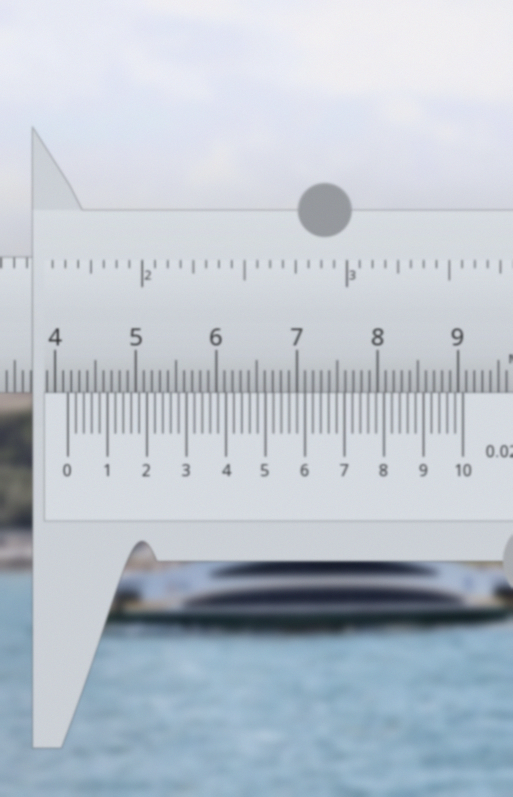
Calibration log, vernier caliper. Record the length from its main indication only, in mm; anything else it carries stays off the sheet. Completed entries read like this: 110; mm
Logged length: 41.6; mm
